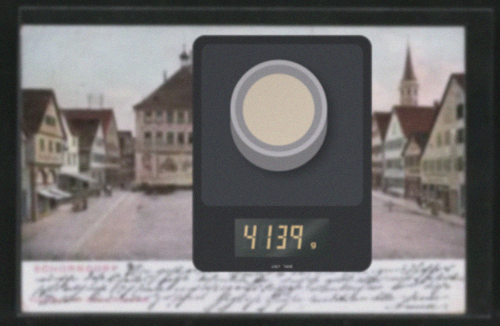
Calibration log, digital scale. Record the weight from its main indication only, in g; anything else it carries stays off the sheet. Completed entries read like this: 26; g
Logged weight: 4139; g
